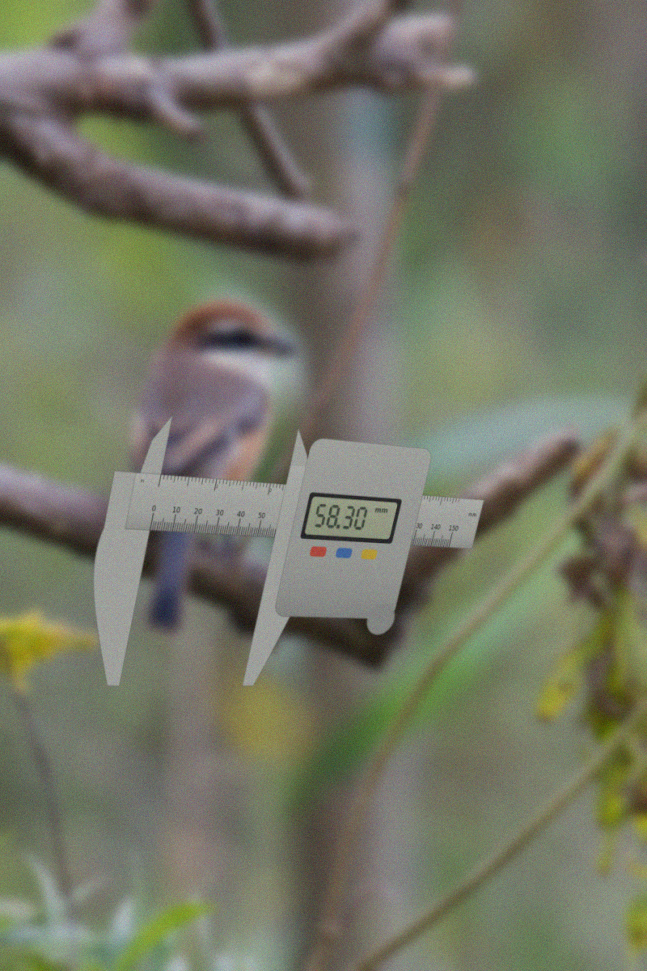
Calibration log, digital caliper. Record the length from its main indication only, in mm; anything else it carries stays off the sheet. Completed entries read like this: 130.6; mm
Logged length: 58.30; mm
